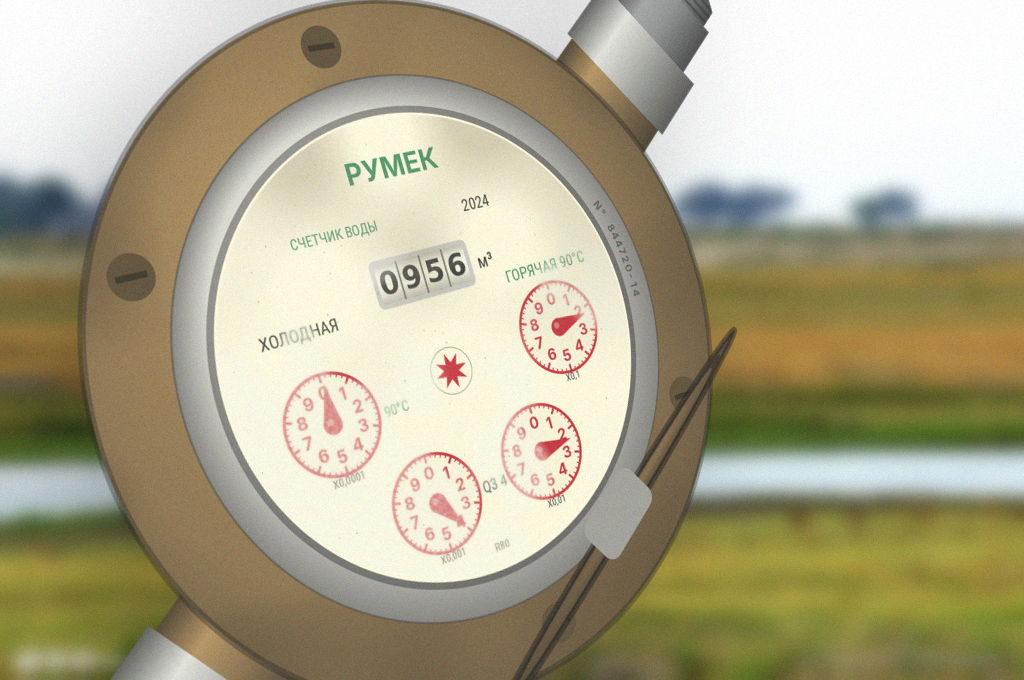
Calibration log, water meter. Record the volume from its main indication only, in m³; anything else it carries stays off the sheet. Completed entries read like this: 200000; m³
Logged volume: 956.2240; m³
